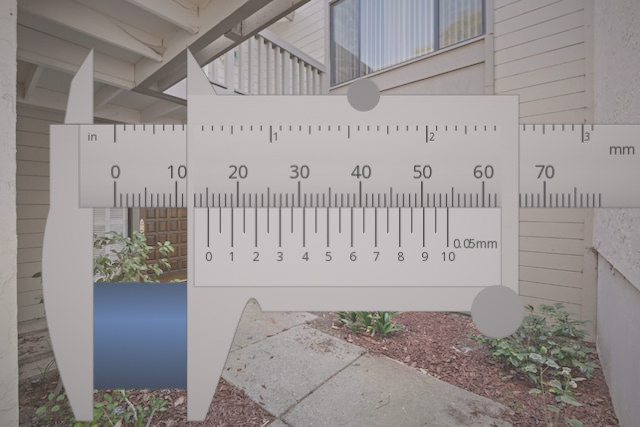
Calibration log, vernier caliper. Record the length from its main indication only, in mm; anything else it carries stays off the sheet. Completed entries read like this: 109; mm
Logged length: 15.2; mm
